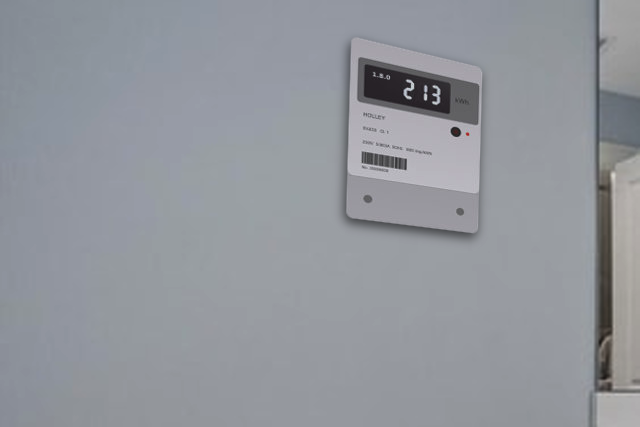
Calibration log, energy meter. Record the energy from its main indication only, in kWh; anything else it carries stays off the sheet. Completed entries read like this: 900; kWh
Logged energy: 213; kWh
